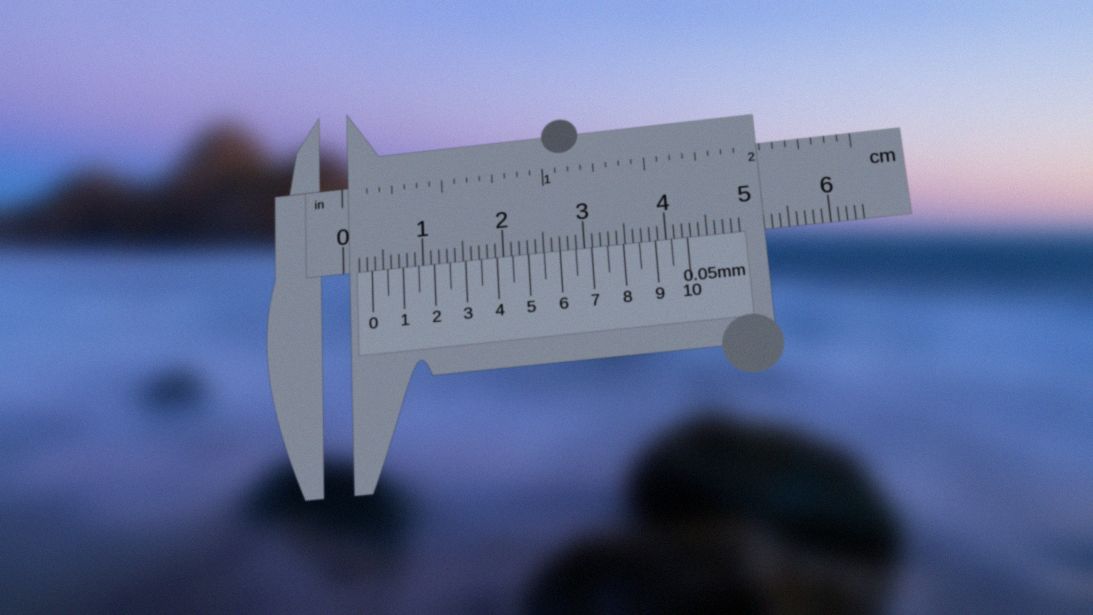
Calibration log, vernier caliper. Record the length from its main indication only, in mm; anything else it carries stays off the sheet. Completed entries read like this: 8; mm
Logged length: 3.6; mm
